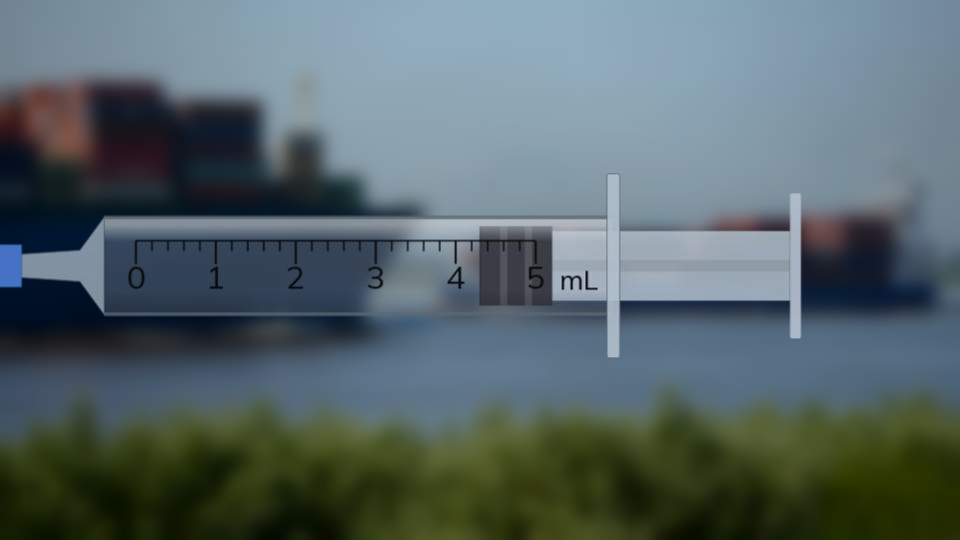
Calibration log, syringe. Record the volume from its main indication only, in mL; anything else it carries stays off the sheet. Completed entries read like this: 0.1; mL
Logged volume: 4.3; mL
